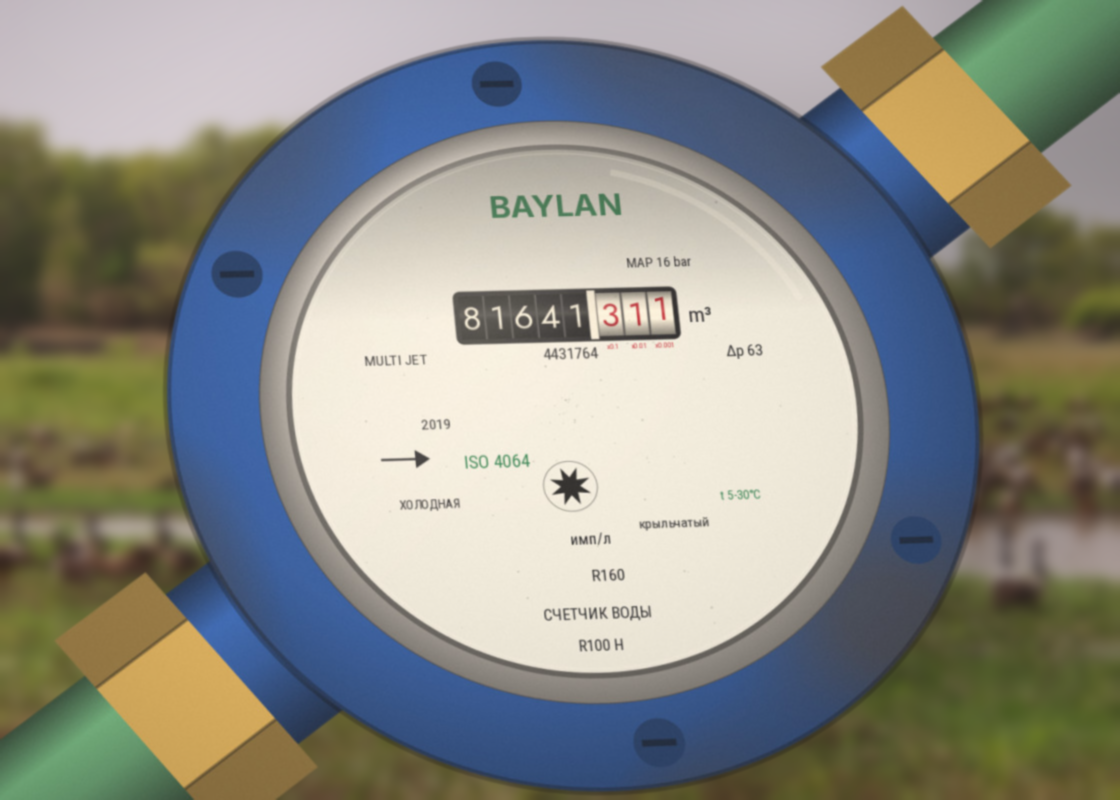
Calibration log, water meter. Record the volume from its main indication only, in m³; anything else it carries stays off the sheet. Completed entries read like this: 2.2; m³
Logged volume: 81641.311; m³
